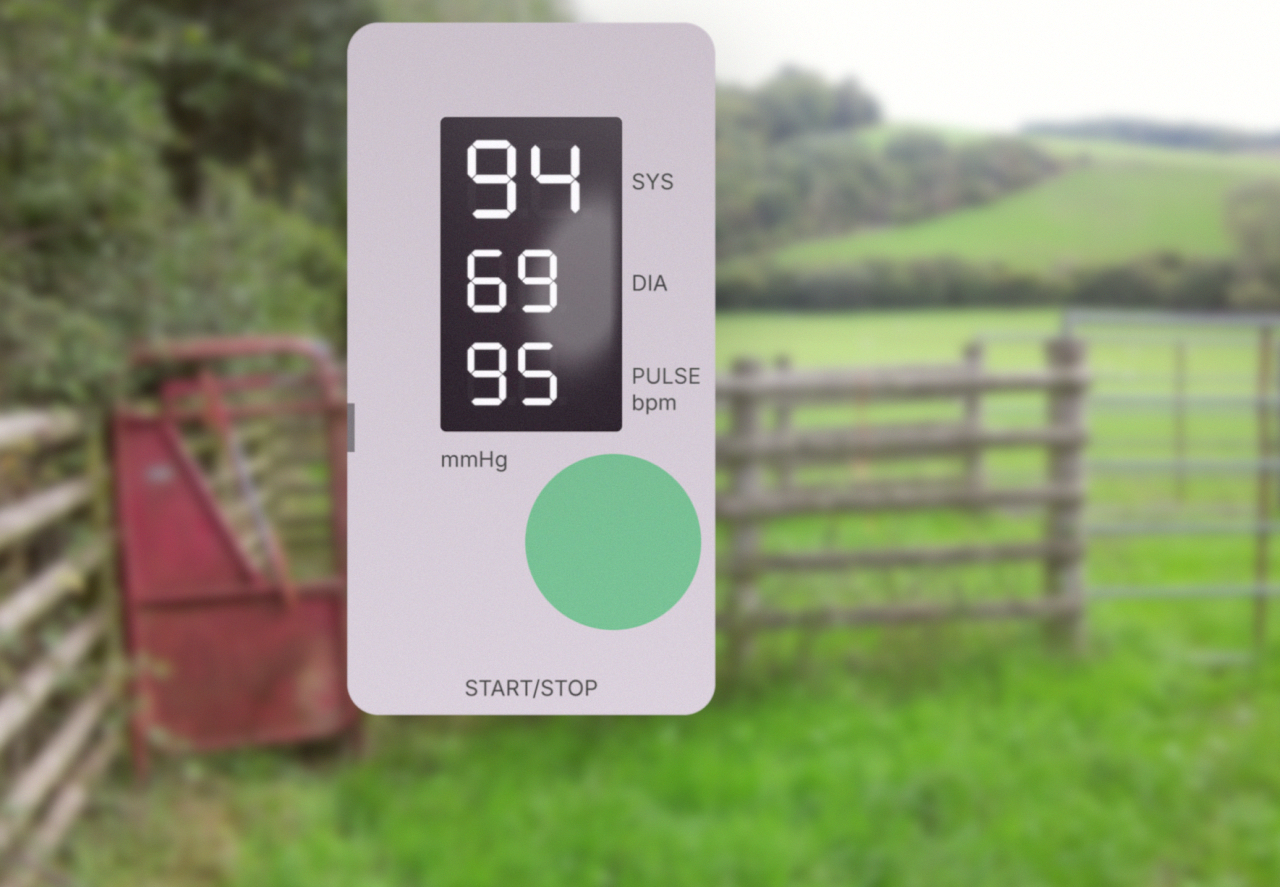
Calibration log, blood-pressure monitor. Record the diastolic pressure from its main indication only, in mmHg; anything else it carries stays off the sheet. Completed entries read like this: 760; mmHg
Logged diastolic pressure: 69; mmHg
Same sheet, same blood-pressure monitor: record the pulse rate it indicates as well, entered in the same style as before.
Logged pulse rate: 95; bpm
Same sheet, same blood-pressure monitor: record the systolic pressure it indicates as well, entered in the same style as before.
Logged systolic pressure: 94; mmHg
